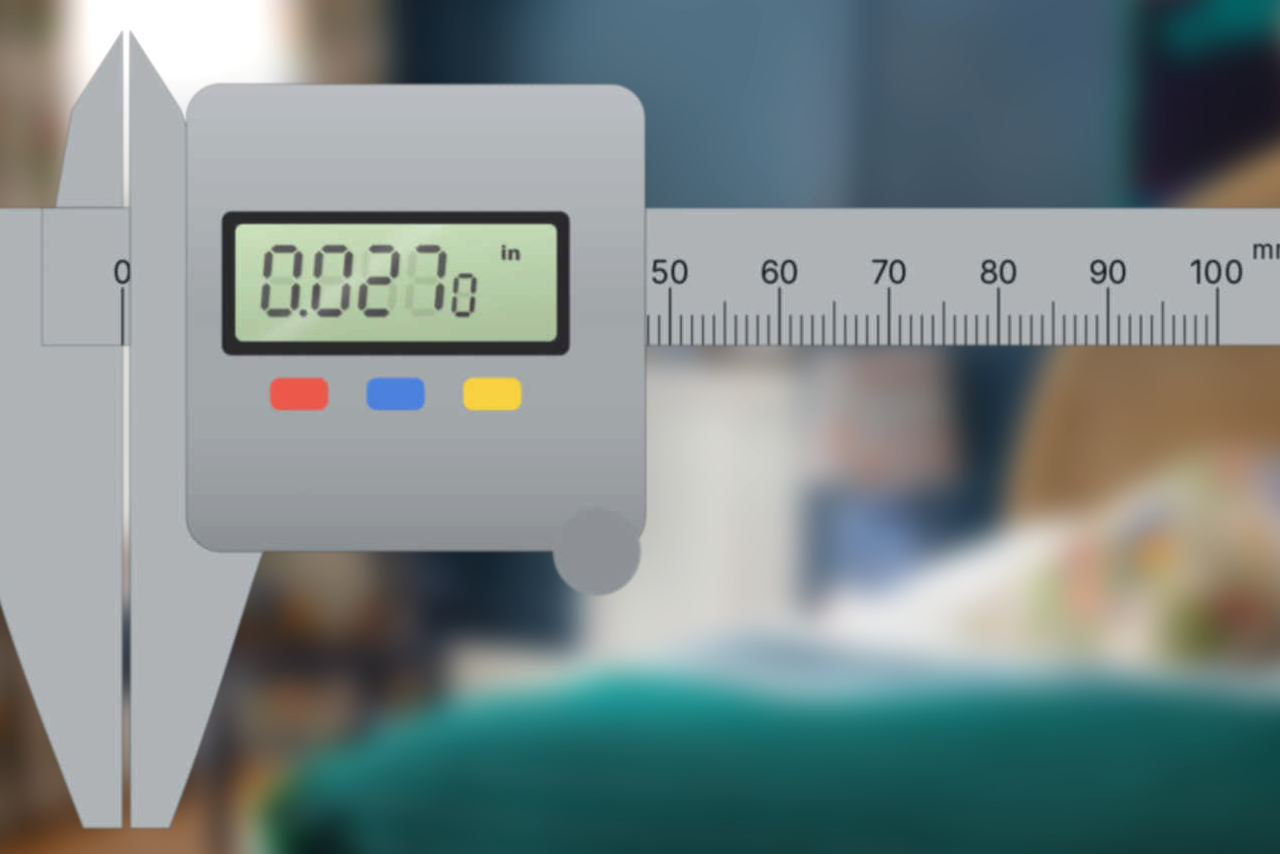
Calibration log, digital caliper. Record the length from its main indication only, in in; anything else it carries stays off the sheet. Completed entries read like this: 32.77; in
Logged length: 0.0270; in
